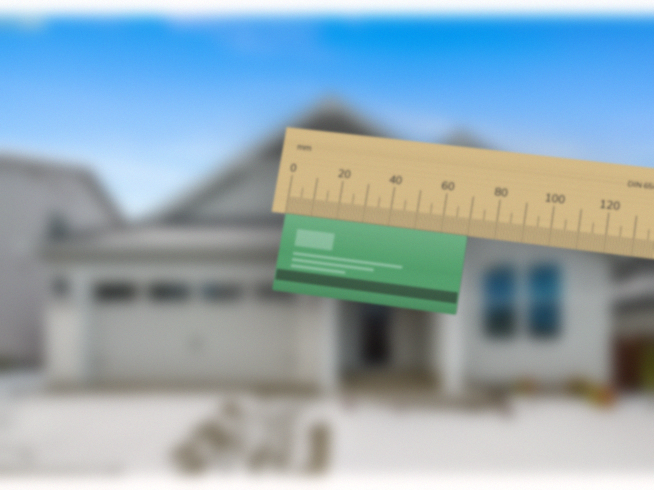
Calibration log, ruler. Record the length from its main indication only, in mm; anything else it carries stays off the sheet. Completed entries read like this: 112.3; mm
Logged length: 70; mm
